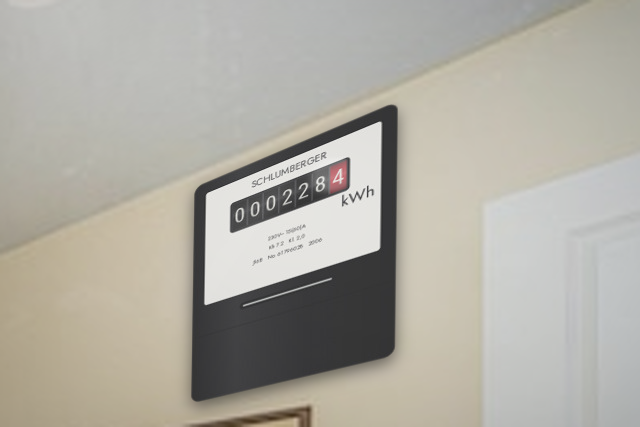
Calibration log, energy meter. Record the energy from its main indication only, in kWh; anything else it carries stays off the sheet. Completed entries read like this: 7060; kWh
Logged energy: 228.4; kWh
